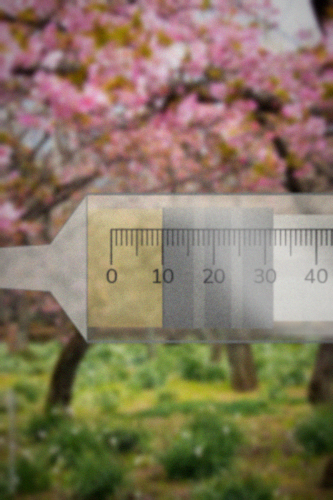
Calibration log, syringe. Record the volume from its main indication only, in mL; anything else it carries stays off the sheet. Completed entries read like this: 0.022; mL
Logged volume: 10; mL
